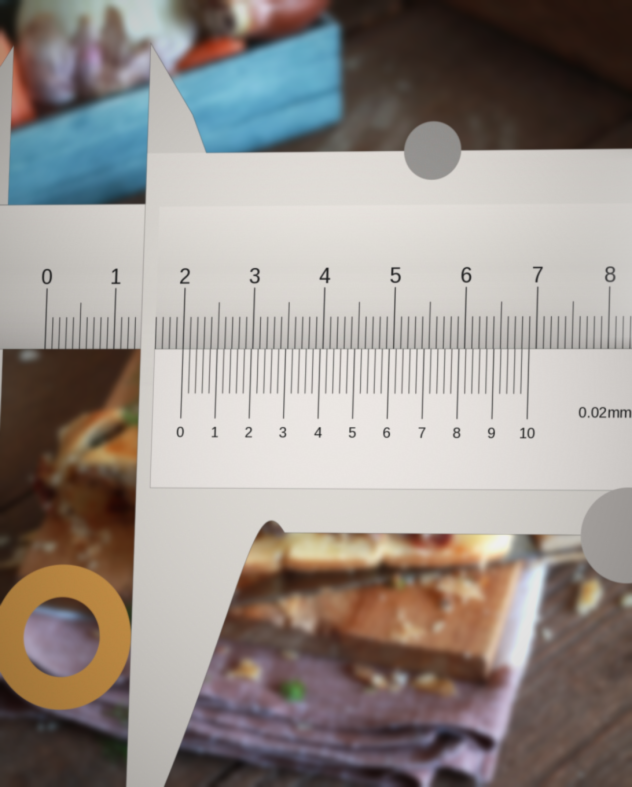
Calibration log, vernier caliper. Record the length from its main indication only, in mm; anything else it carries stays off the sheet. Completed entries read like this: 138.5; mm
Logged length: 20.0; mm
